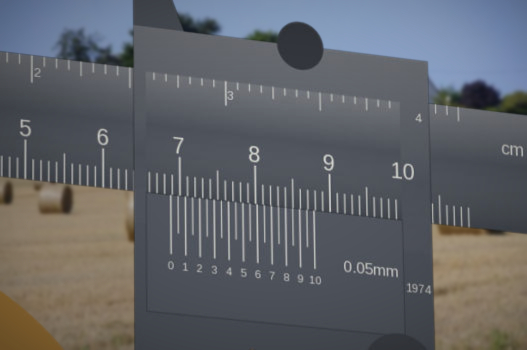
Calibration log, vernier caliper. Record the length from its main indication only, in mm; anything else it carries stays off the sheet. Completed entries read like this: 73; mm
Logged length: 68.8; mm
